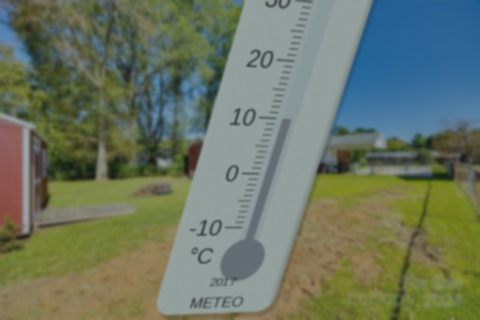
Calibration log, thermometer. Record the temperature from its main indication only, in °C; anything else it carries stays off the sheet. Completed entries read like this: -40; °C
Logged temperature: 10; °C
